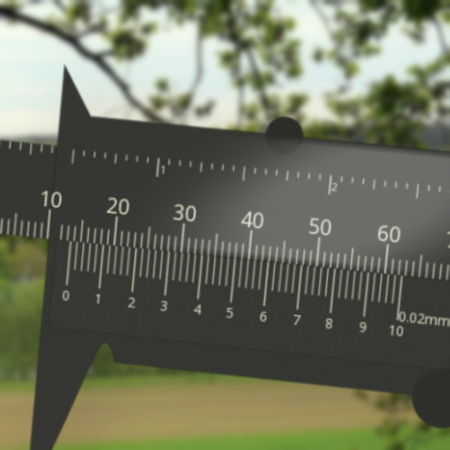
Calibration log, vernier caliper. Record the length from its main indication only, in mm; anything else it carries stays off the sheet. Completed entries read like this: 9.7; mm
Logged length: 13.5; mm
